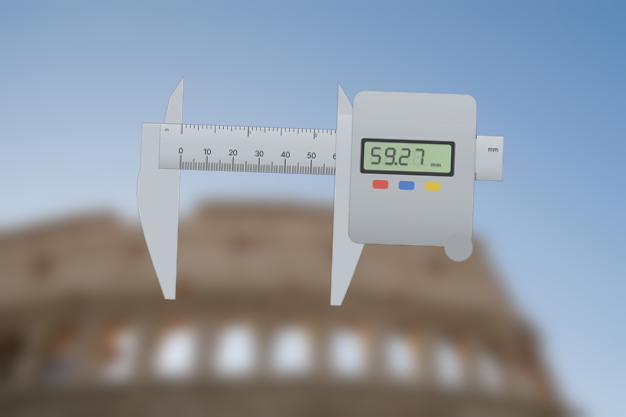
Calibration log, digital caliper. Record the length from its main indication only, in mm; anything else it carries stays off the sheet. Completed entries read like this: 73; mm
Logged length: 59.27; mm
